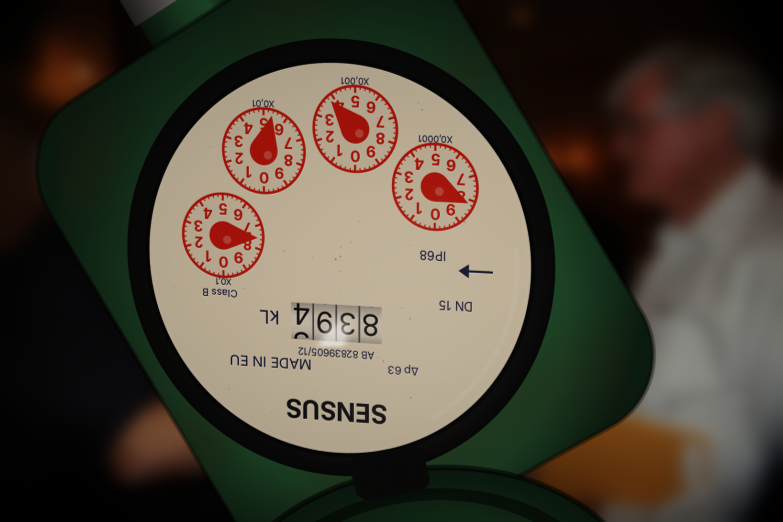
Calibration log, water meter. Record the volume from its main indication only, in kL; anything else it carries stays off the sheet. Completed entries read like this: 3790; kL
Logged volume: 8393.7538; kL
